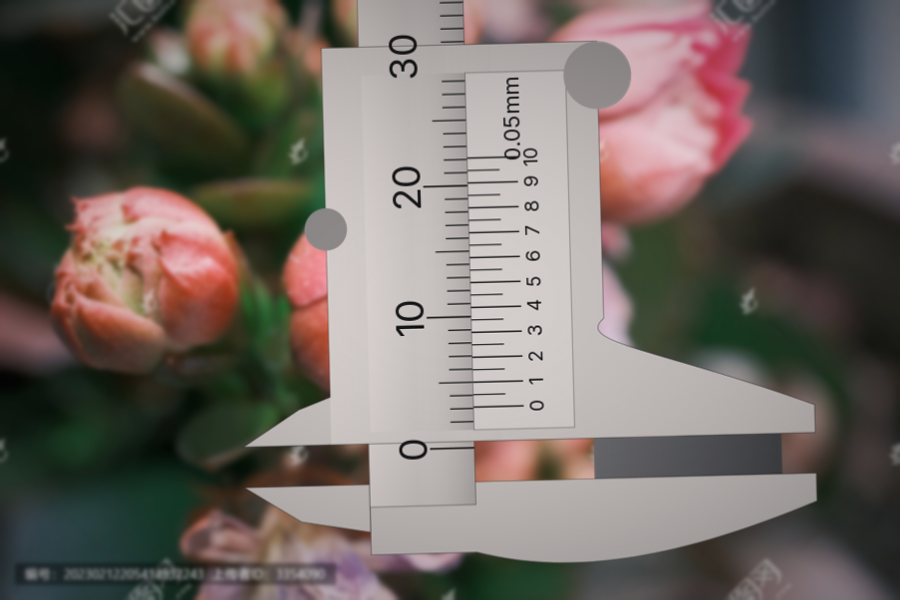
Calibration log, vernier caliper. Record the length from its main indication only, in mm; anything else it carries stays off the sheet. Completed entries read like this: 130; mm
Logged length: 3.1; mm
